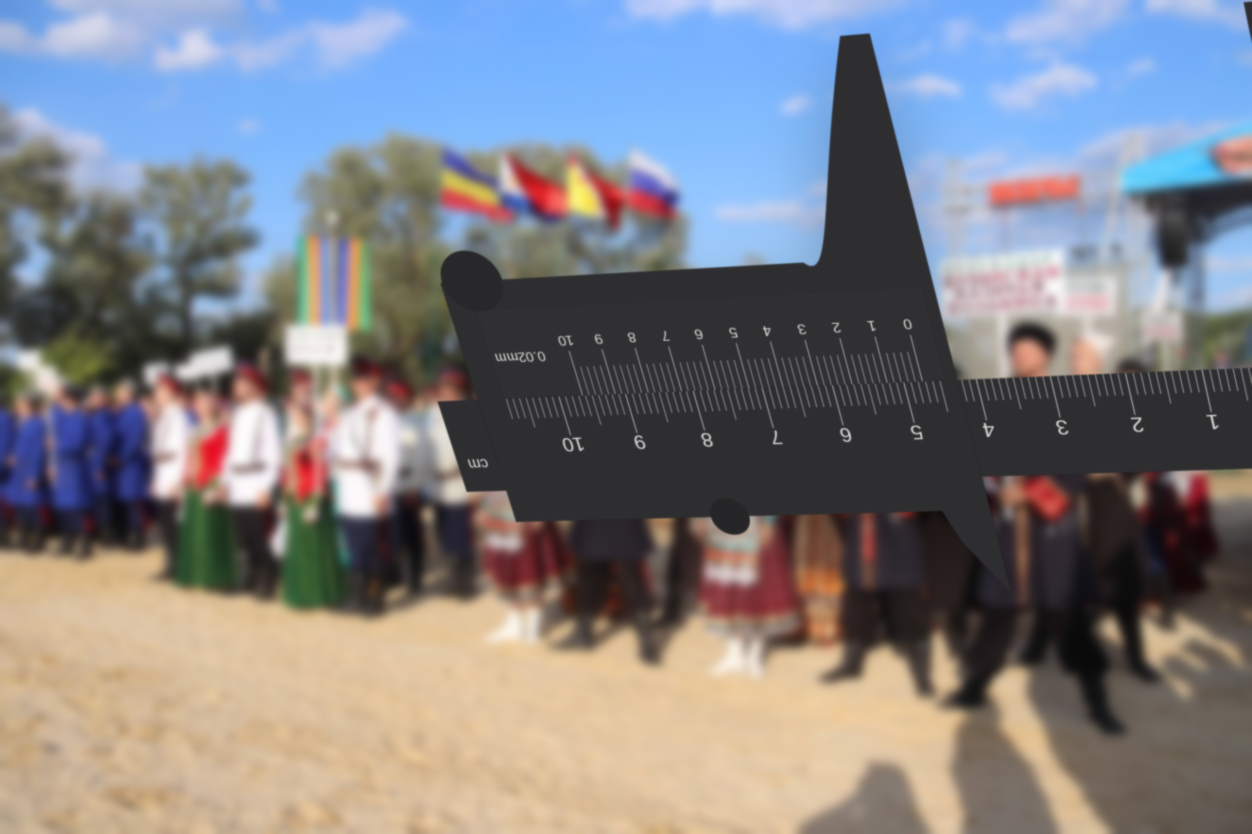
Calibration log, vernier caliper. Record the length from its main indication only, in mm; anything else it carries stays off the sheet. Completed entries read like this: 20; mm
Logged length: 47.4; mm
